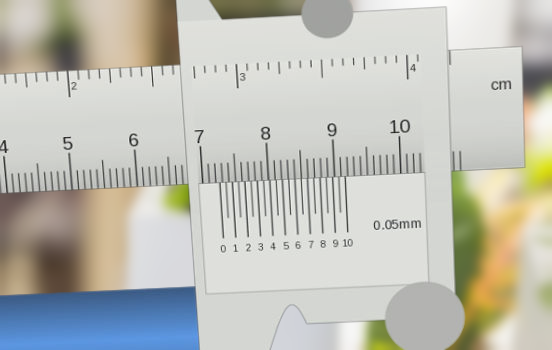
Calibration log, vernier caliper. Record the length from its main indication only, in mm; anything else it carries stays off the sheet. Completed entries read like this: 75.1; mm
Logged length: 72.6; mm
